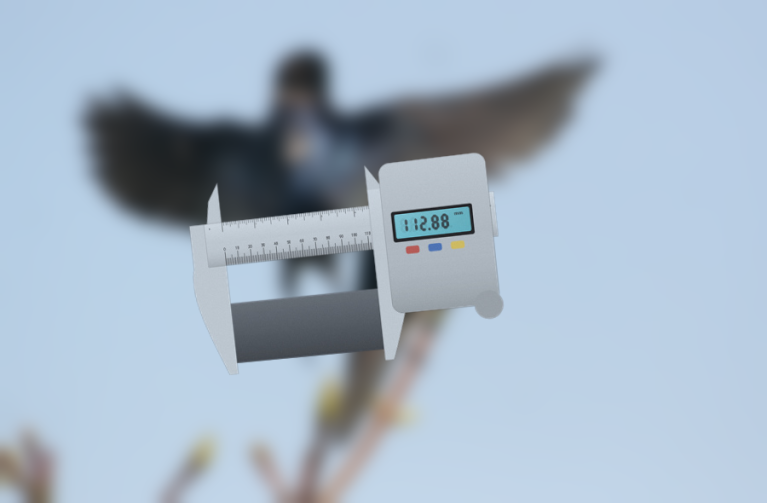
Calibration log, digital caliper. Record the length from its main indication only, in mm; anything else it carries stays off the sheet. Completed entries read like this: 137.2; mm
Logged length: 112.88; mm
